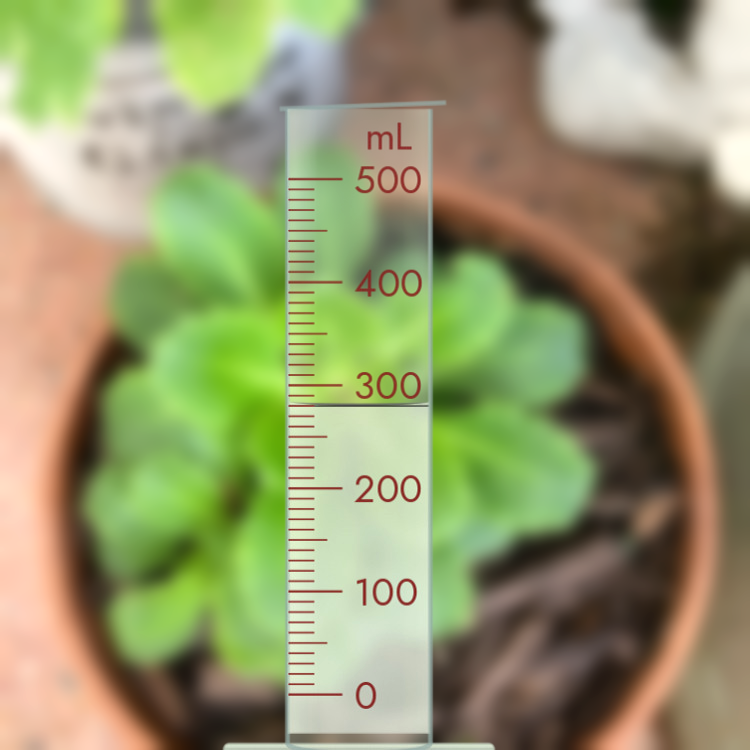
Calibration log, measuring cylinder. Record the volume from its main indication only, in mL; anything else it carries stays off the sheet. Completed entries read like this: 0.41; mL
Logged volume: 280; mL
